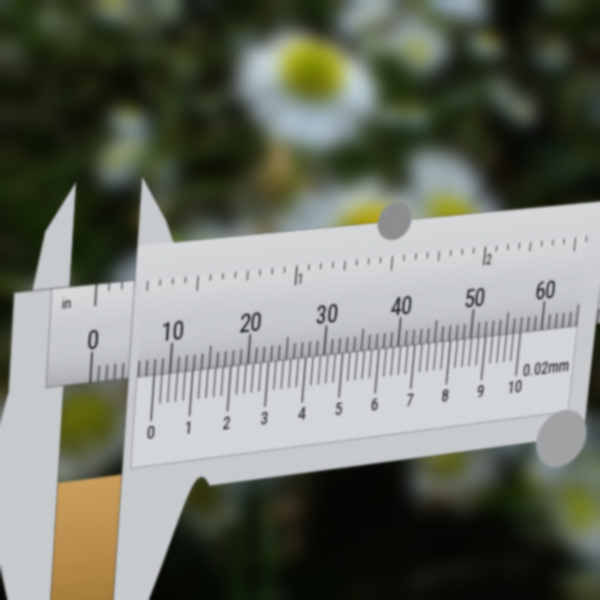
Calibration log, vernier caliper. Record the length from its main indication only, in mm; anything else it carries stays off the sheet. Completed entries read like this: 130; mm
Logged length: 8.0; mm
